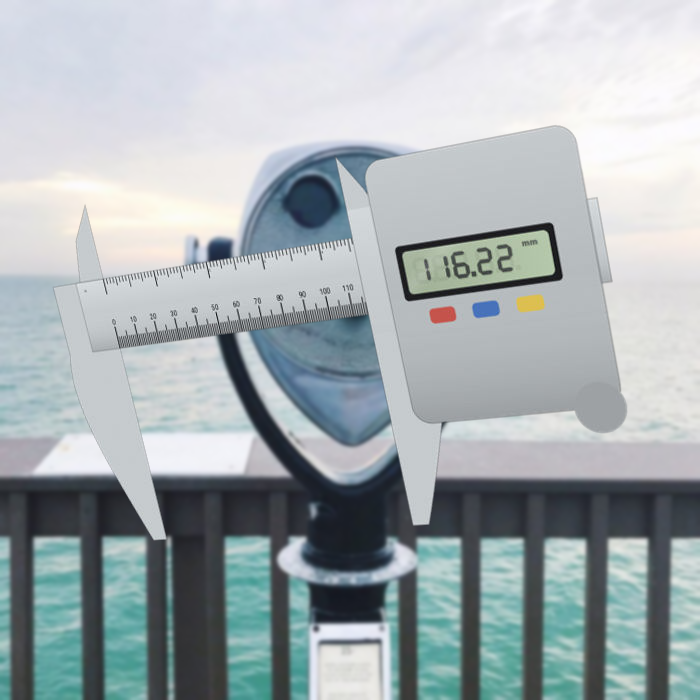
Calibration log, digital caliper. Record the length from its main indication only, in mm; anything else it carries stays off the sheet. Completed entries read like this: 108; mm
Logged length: 116.22; mm
